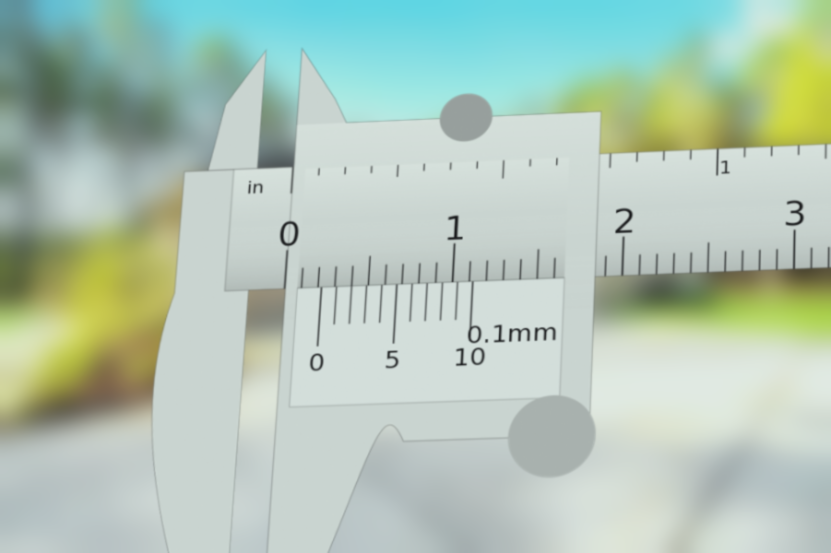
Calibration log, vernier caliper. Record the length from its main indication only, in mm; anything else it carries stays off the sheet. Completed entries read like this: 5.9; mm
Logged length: 2.2; mm
